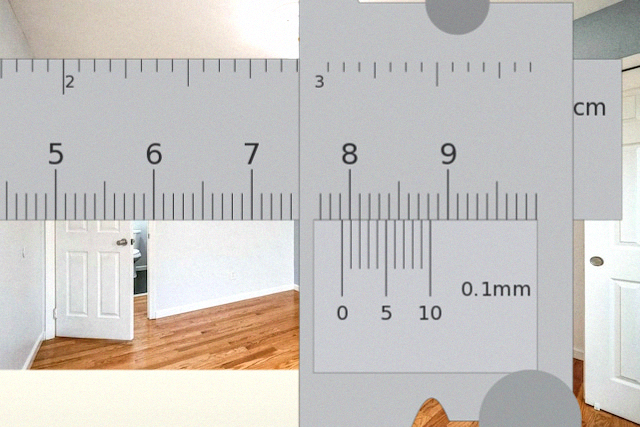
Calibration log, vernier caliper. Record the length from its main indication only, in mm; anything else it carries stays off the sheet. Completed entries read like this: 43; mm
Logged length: 79.2; mm
